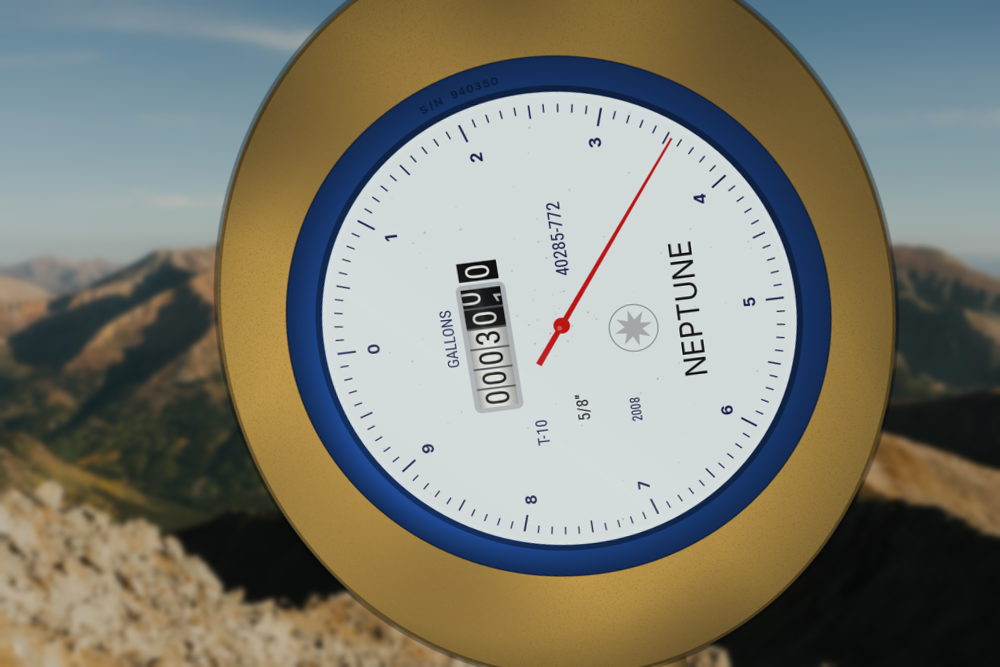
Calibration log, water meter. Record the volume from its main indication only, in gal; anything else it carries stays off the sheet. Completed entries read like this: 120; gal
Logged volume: 3003.5; gal
